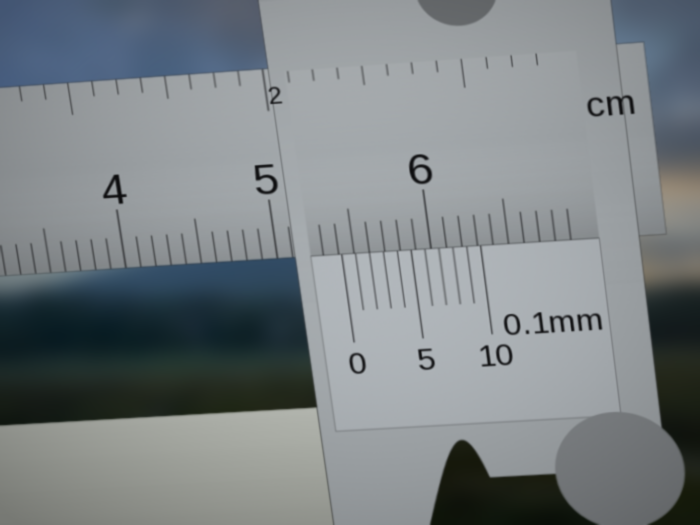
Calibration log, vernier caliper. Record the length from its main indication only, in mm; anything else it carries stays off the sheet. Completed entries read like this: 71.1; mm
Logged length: 54.2; mm
